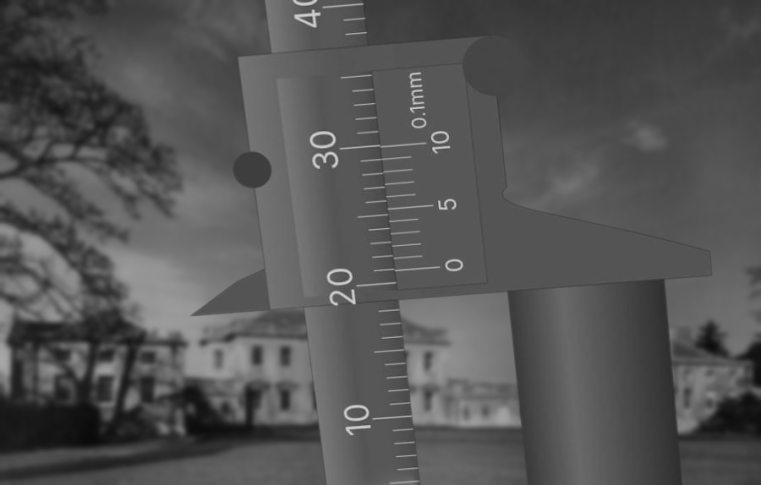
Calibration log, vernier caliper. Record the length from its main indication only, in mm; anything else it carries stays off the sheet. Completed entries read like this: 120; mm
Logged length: 20.9; mm
